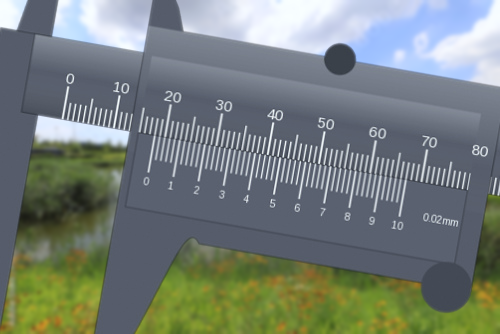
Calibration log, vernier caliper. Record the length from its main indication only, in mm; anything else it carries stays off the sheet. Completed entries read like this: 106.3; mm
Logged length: 18.0; mm
